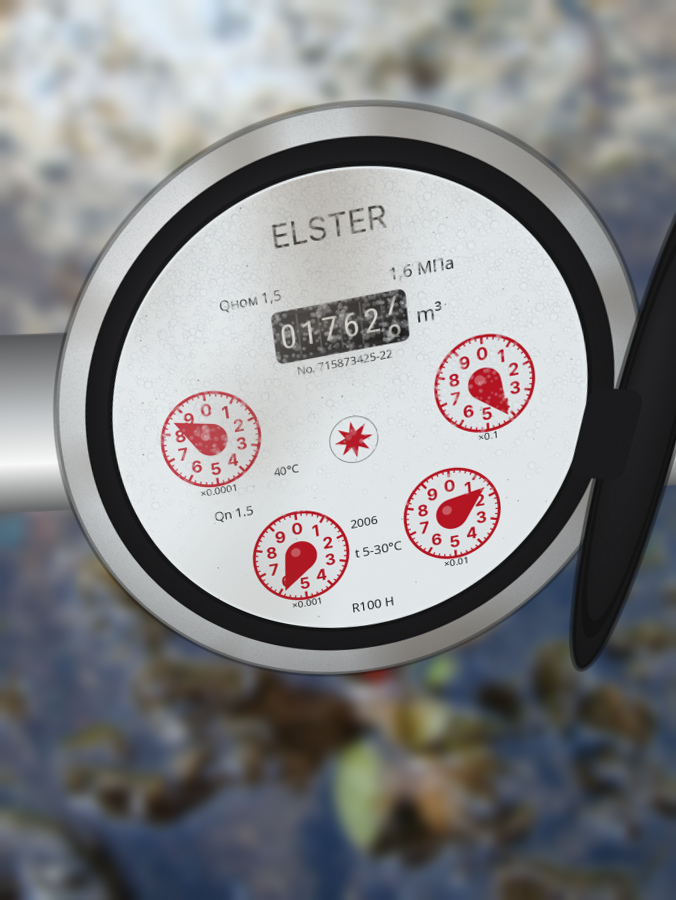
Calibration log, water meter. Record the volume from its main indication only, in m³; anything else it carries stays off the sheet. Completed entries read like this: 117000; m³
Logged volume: 17627.4158; m³
